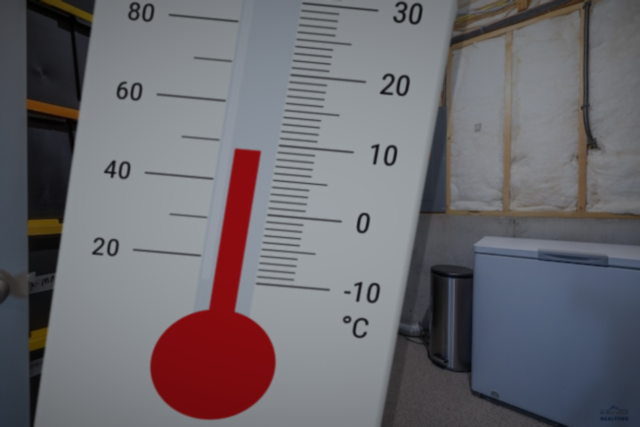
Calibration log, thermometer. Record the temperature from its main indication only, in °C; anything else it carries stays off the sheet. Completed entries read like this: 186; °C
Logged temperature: 9; °C
